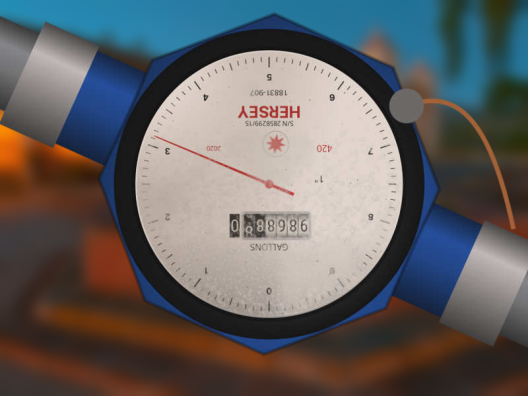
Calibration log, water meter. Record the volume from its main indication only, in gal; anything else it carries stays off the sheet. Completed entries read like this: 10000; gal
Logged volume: 9868883.1; gal
